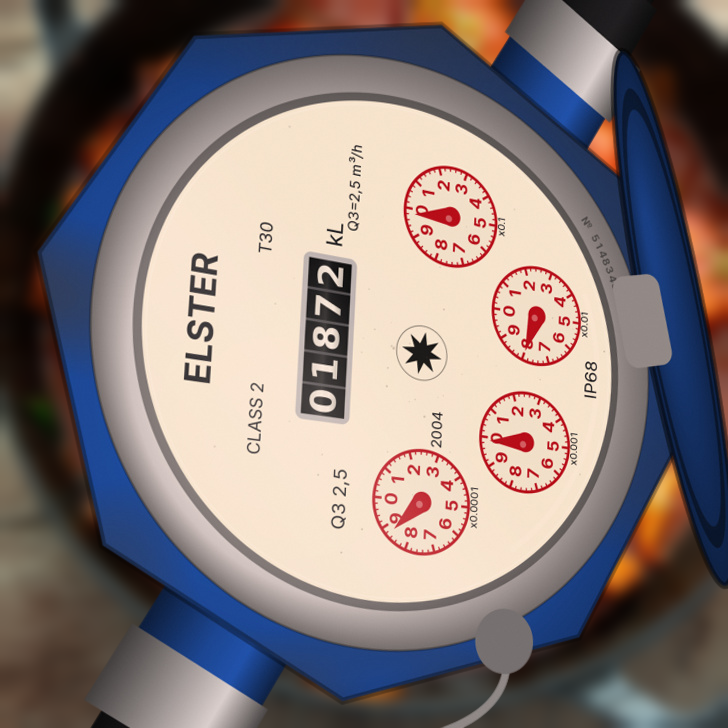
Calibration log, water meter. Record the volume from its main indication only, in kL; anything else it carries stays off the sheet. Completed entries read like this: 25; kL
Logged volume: 1871.9798; kL
